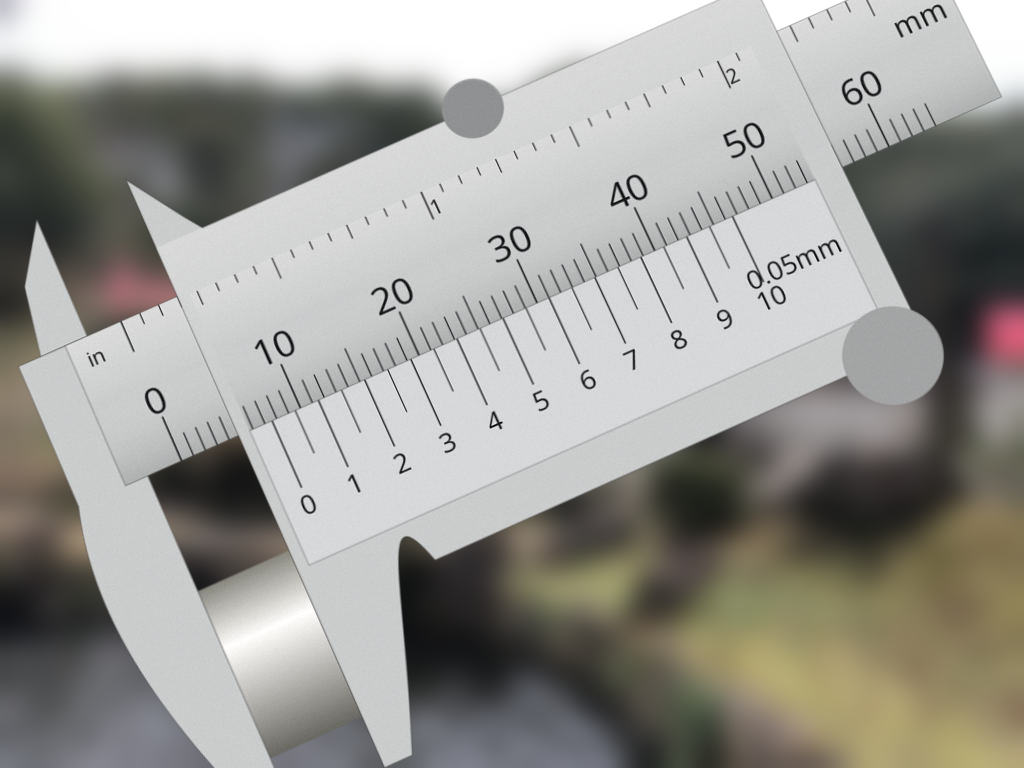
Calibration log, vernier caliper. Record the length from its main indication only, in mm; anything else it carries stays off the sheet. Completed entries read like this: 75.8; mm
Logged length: 7.6; mm
